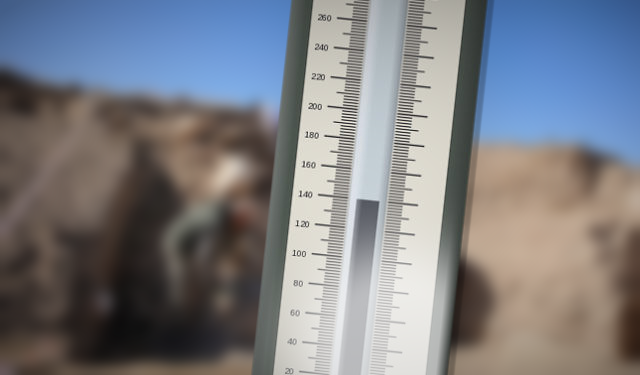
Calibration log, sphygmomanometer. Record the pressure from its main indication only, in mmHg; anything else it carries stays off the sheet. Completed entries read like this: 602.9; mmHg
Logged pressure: 140; mmHg
